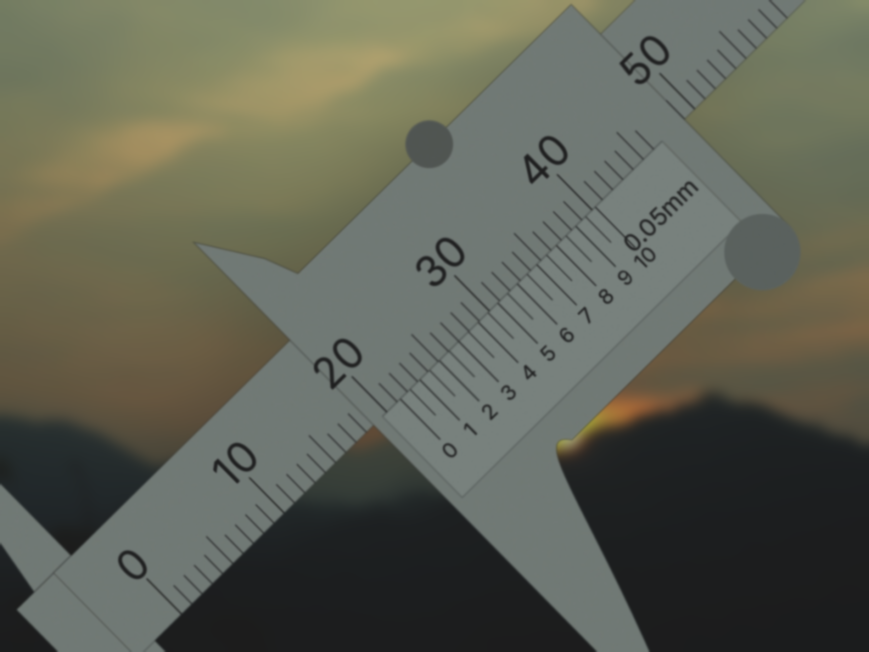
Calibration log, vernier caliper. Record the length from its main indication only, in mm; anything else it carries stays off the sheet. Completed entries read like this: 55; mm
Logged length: 21.3; mm
